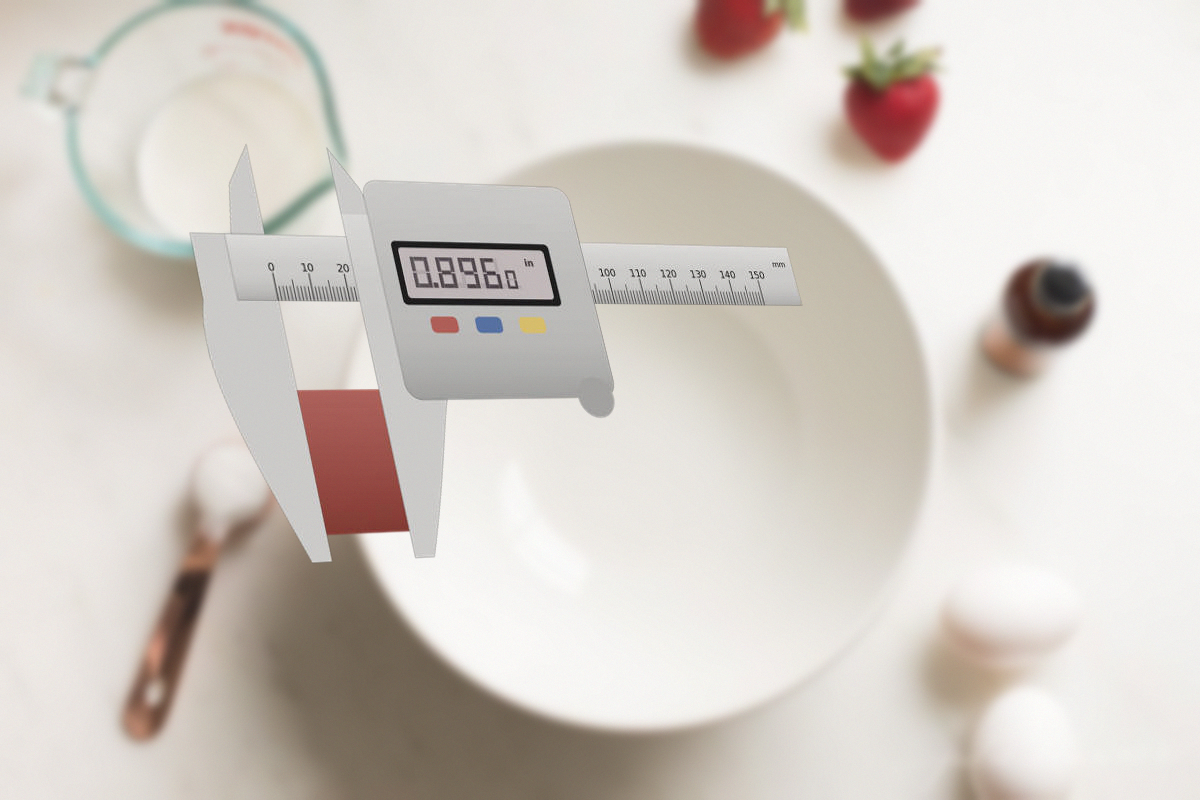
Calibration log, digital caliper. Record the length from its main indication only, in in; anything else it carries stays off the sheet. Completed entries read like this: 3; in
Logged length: 0.8960; in
